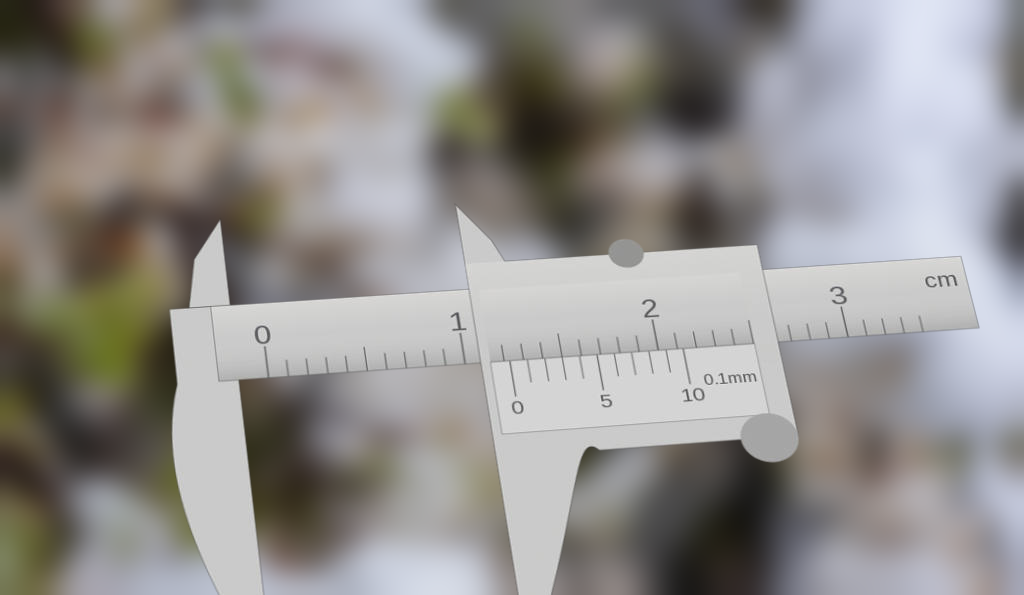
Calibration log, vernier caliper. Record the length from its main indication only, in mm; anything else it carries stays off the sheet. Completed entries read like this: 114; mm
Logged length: 12.3; mm
